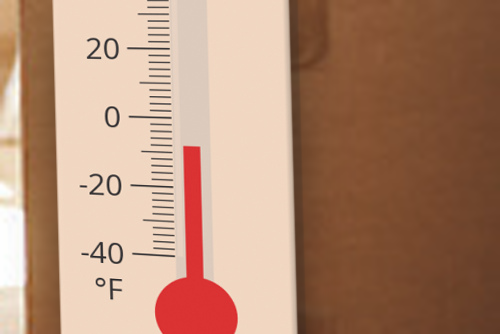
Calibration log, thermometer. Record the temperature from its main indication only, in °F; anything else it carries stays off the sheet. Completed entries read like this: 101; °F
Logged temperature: -8; °F
